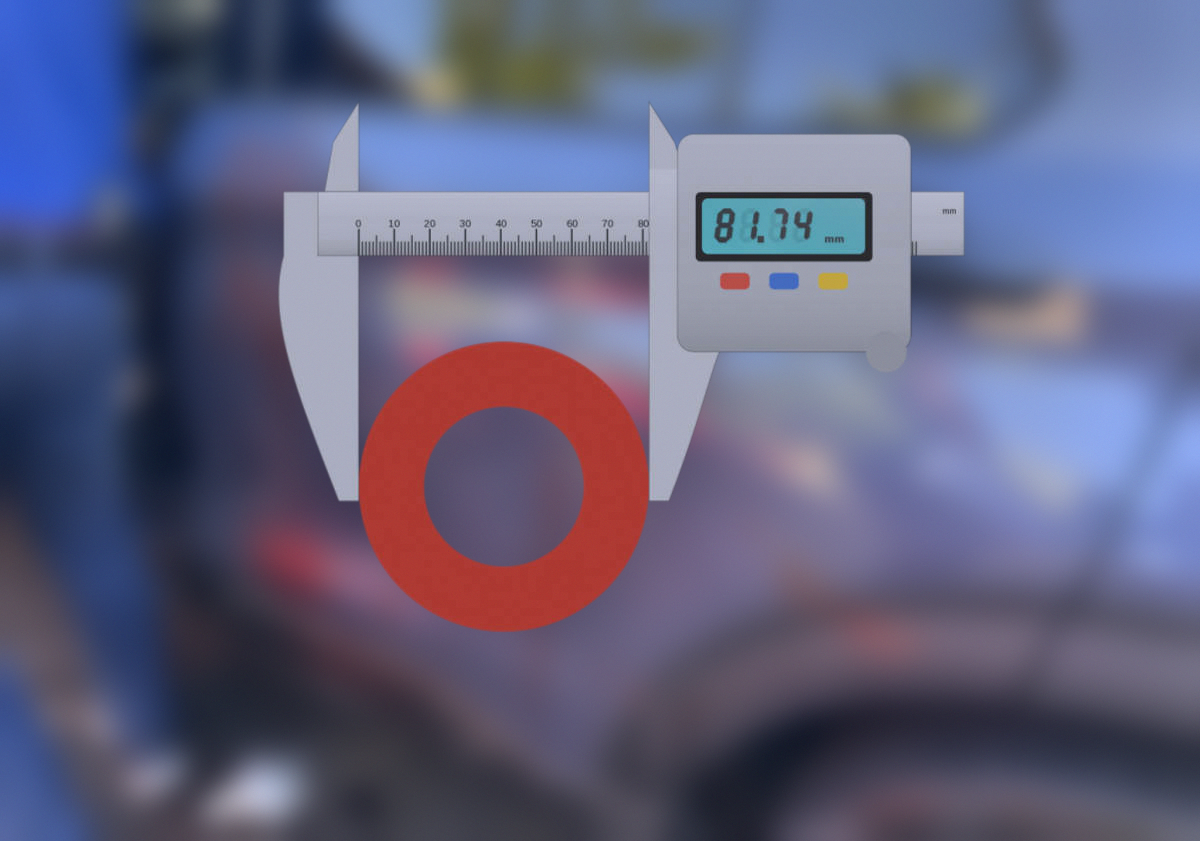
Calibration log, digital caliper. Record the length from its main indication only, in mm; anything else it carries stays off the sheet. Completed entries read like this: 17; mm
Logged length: 81.74; mm
